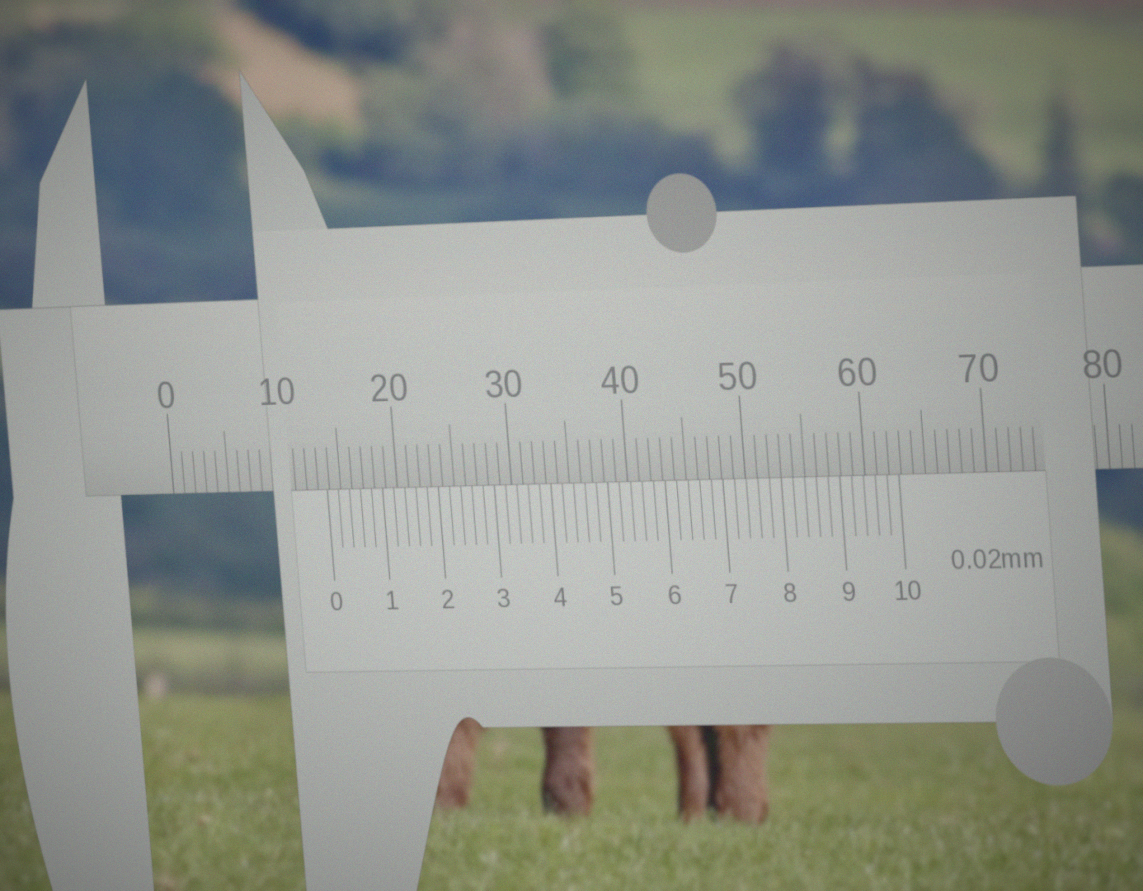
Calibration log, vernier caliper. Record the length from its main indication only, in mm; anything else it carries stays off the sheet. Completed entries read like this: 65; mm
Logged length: 13.8; mm
